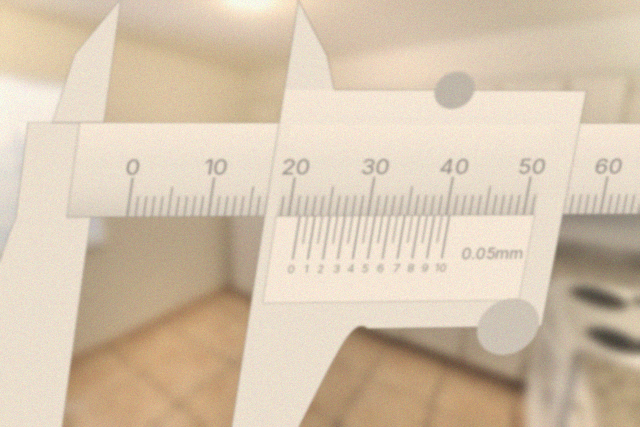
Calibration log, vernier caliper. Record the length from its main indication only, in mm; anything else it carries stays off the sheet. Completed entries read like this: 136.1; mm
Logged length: 21.4; mm
